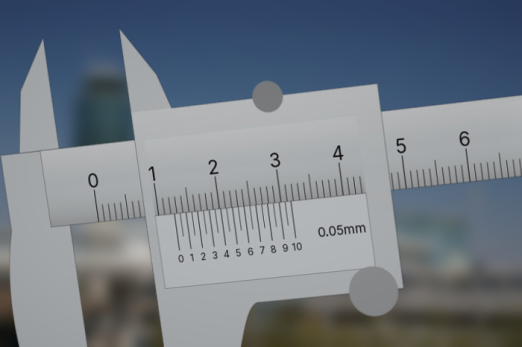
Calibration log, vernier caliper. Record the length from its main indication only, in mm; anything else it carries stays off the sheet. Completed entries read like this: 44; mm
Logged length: 12.6; mm
